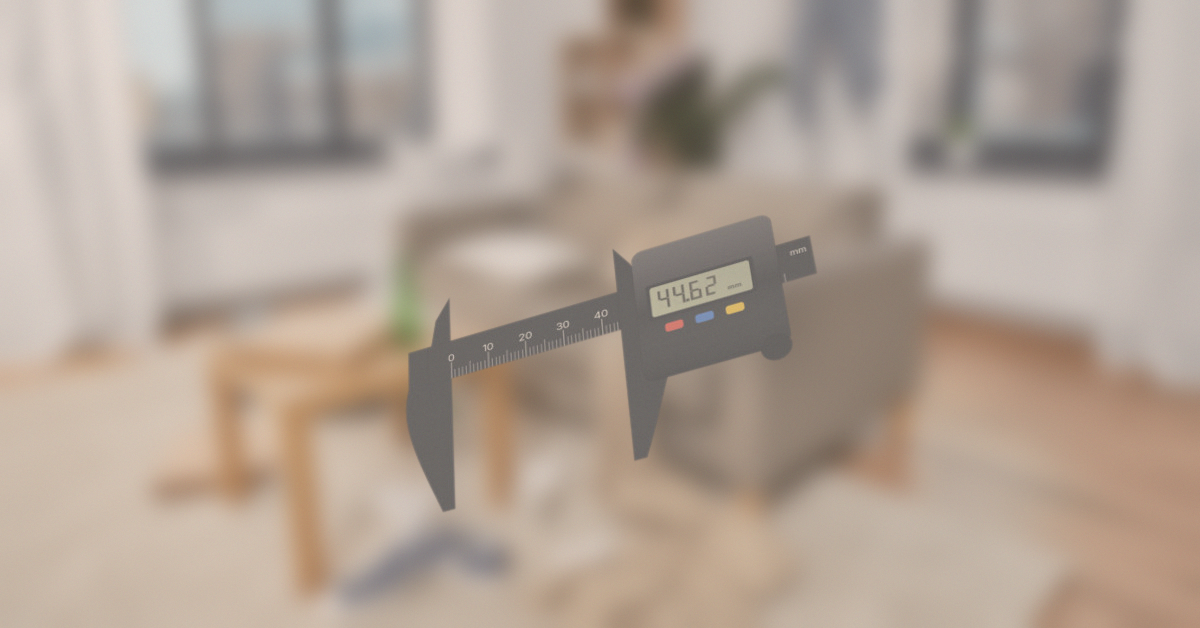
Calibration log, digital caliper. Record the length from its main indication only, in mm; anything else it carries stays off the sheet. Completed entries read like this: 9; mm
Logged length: 44.62; mm
